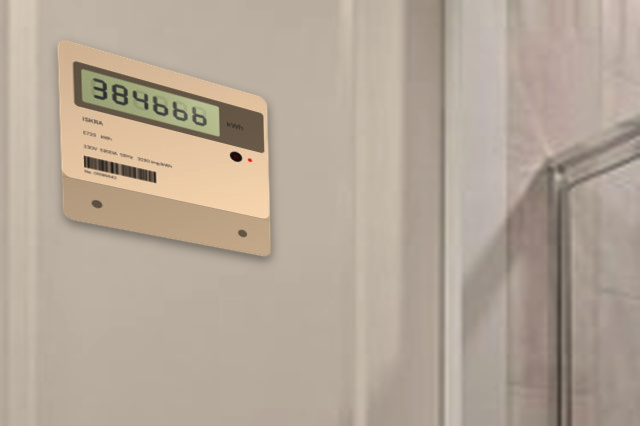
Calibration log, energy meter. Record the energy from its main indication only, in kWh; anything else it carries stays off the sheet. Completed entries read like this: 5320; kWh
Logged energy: 384666; kWh
